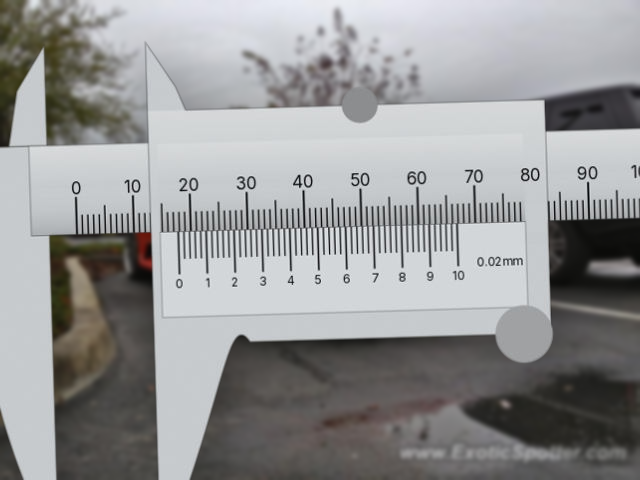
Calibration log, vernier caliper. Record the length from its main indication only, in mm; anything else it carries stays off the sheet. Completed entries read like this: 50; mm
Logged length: 17.8; mm
